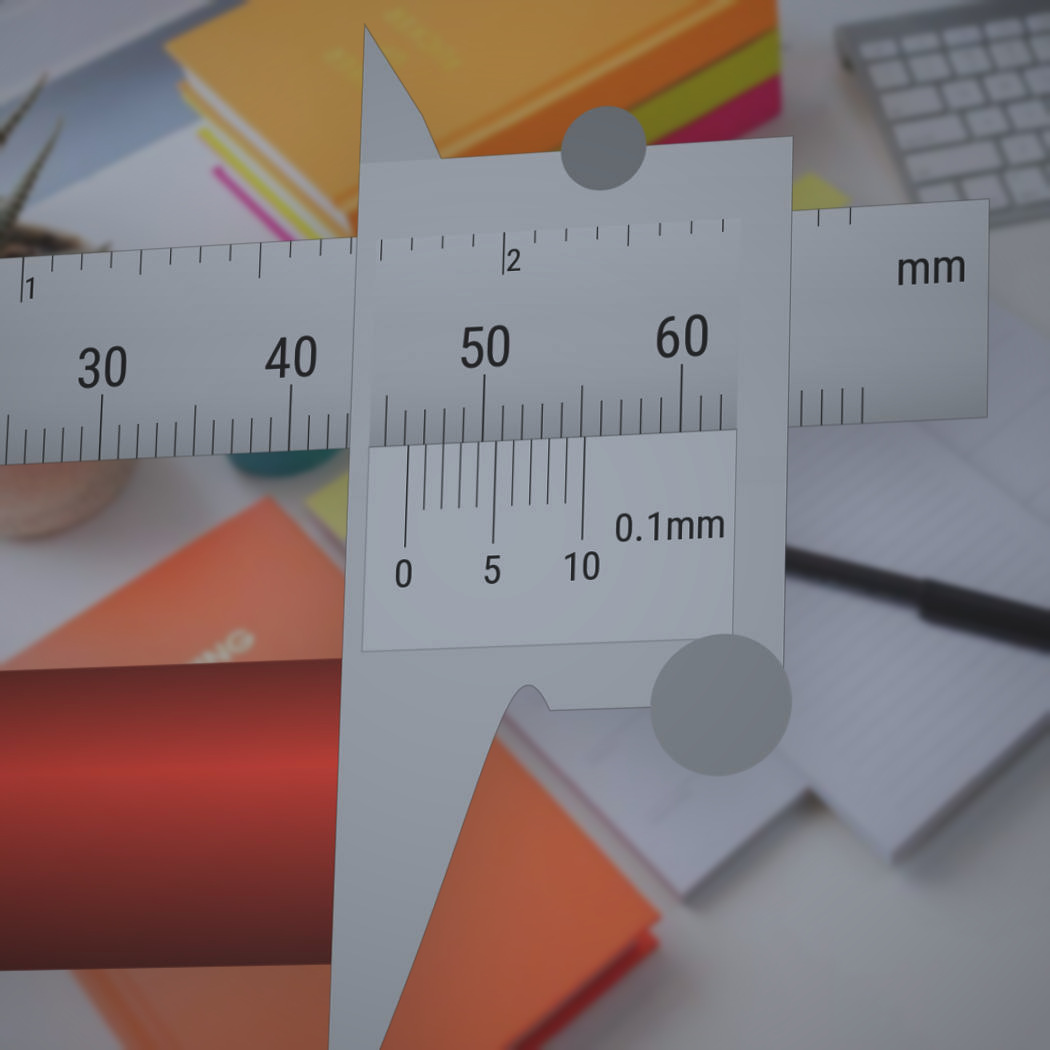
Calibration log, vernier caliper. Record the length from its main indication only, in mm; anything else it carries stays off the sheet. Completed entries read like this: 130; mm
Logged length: 46.2; mm
